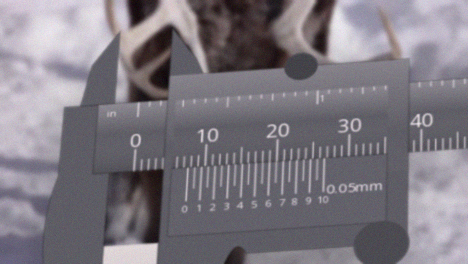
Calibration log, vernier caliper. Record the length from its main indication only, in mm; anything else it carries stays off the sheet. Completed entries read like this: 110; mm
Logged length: 7.6; mm
